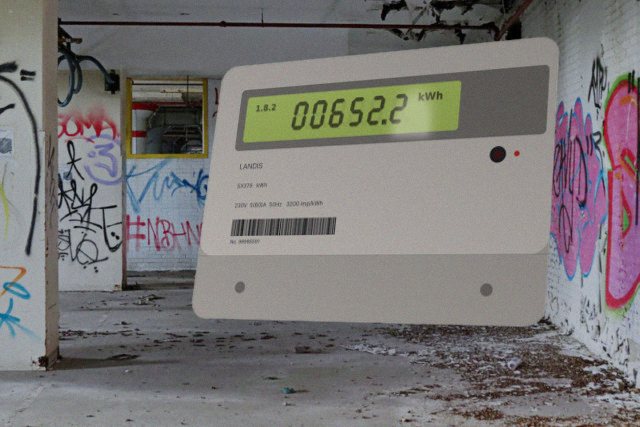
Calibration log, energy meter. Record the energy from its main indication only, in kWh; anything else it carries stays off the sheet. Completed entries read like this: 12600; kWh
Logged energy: 652.2; kWh
